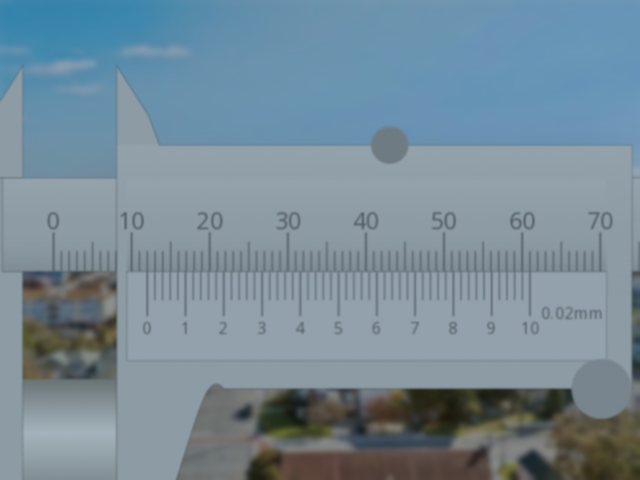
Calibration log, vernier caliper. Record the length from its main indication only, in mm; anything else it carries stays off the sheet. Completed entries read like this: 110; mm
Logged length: 12.0; mm
